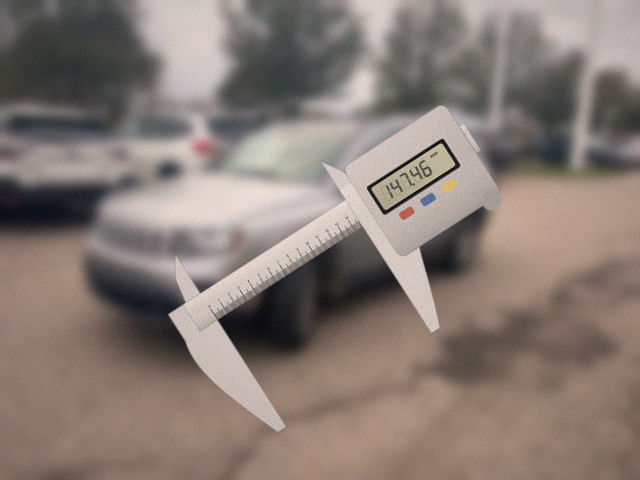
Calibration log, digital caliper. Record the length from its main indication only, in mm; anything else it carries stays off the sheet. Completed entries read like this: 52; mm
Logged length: 147.46; mm
